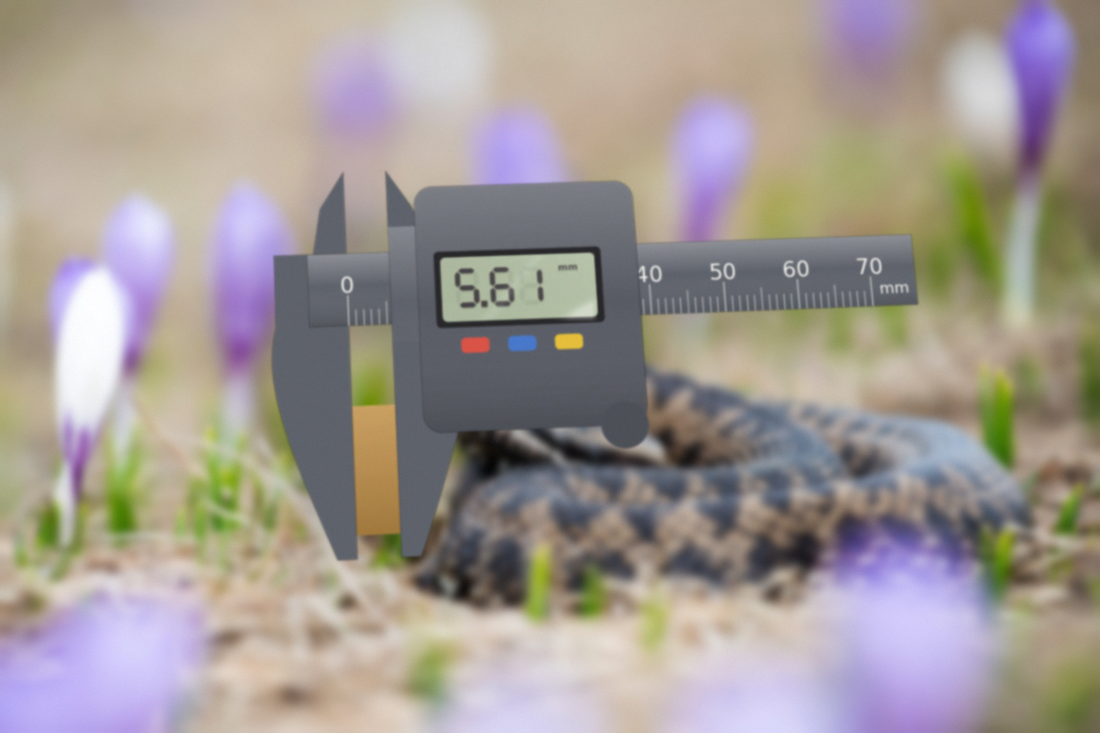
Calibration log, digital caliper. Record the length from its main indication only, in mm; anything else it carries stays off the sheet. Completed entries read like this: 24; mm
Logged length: 5.61; mm
